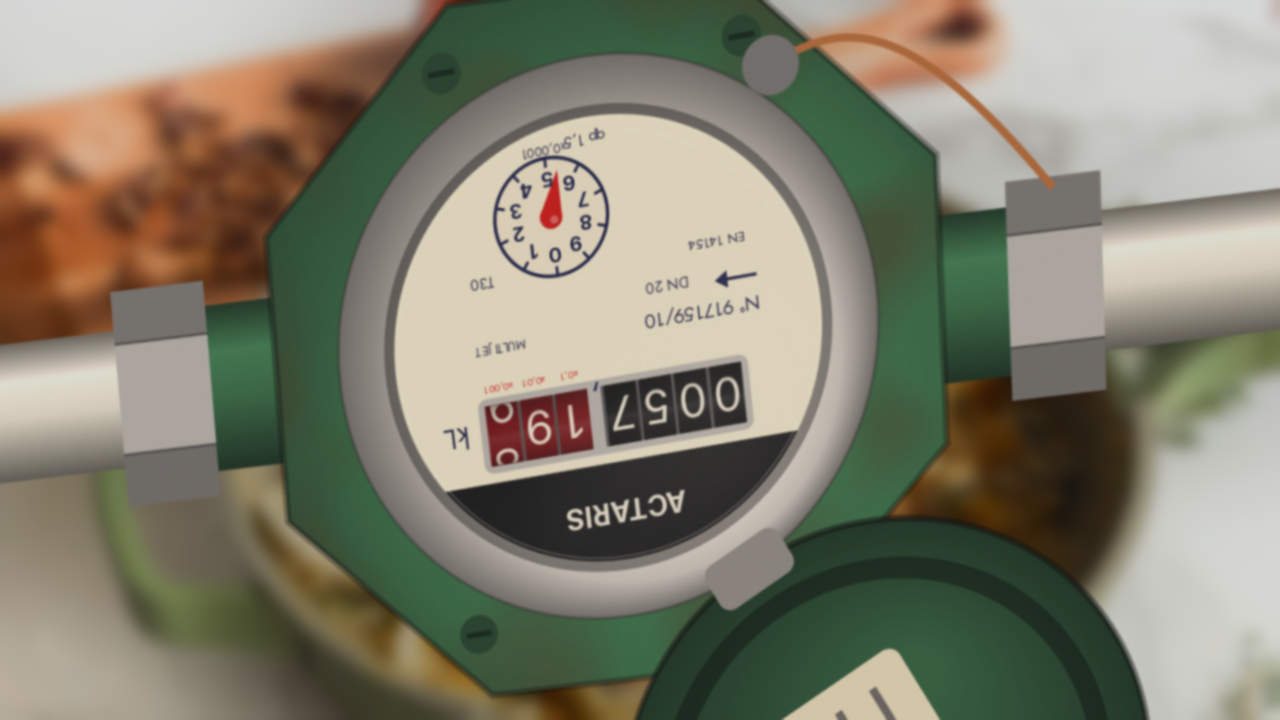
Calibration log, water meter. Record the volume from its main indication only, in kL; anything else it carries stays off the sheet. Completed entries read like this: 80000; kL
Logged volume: 57.1985; kL
